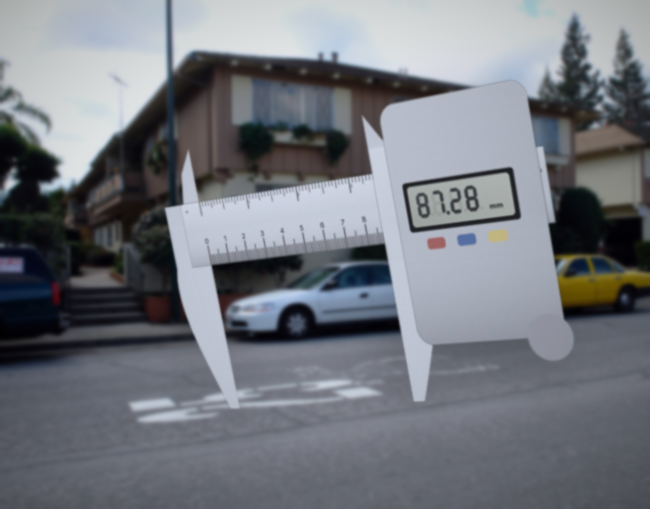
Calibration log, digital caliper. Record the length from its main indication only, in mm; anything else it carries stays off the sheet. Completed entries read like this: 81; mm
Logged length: 87.28; mm
